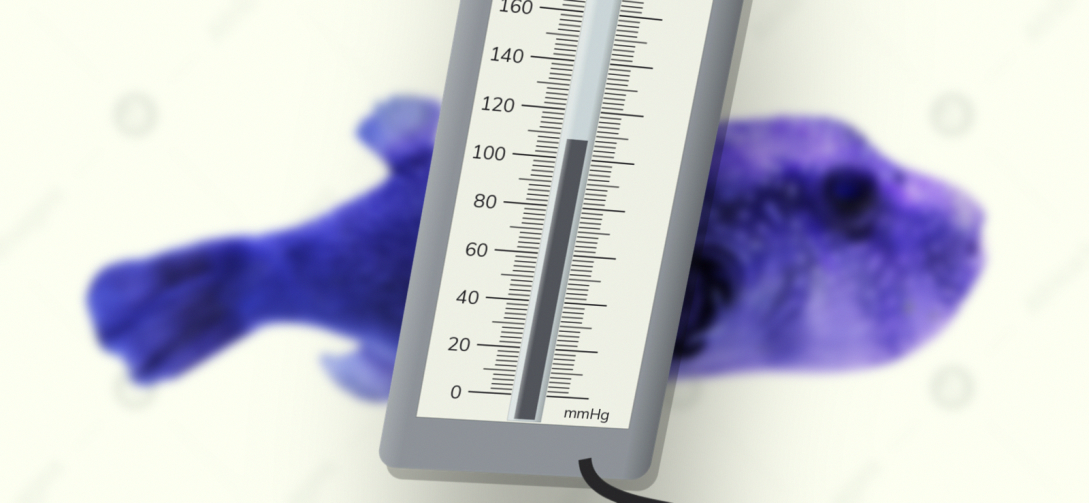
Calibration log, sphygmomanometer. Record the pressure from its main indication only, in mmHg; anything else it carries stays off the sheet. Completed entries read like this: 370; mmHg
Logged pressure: 108; mmHg
